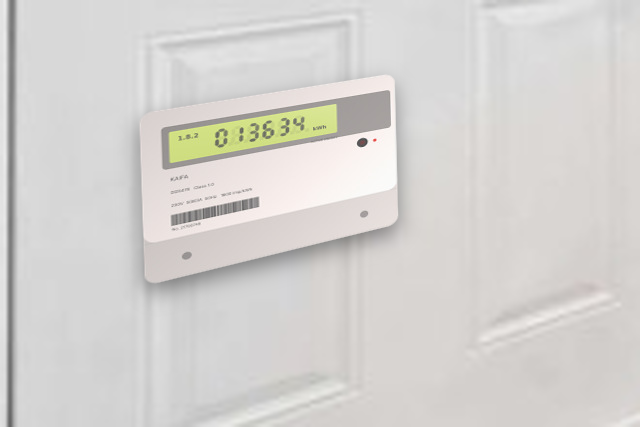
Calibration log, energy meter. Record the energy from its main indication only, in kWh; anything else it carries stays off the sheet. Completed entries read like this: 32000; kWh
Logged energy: 13634; kWh
